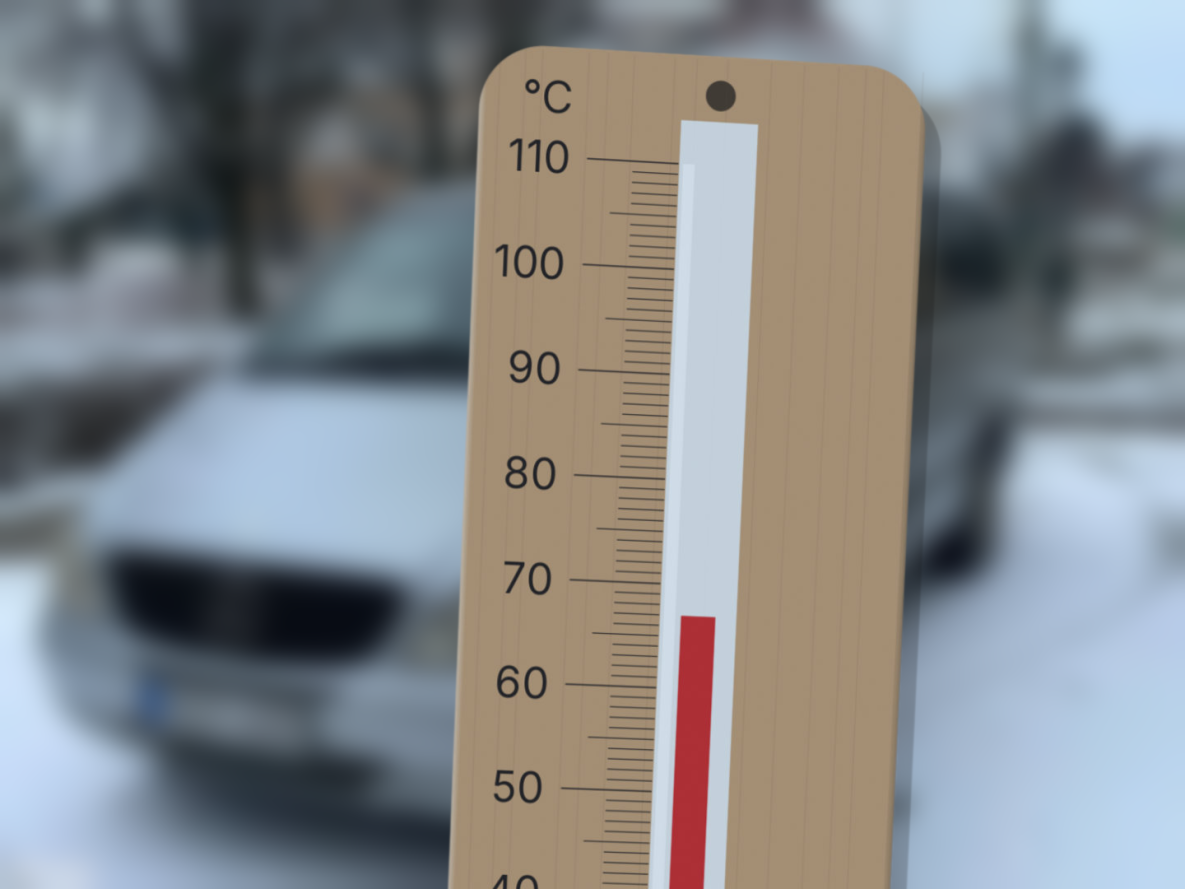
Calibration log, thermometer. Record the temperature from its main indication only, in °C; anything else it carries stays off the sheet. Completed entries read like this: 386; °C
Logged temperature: 67; °C
